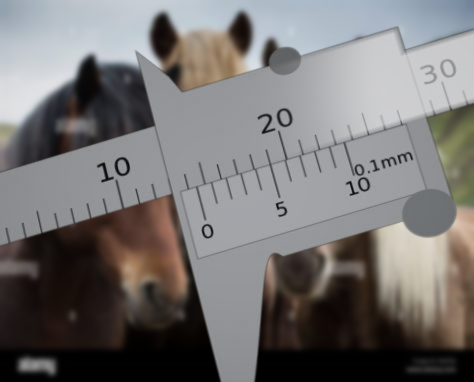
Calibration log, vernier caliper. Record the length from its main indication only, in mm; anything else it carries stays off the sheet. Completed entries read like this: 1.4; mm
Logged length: 14.5; mm
